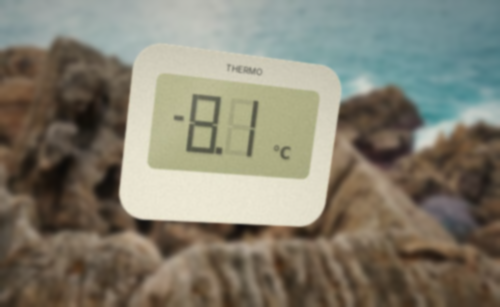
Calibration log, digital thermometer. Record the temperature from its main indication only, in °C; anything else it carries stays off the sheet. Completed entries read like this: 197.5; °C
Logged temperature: -8.1; °C
